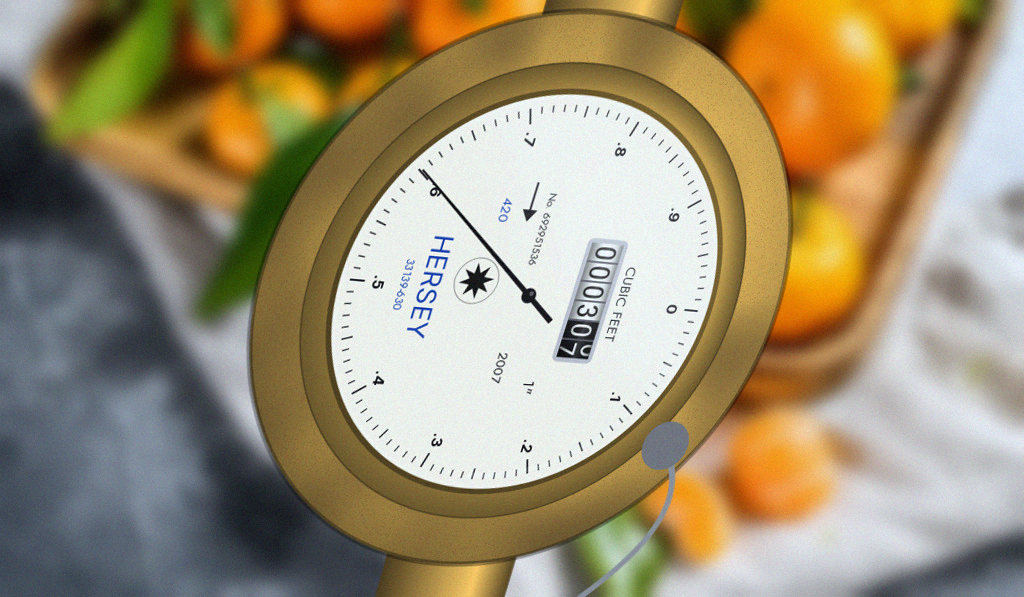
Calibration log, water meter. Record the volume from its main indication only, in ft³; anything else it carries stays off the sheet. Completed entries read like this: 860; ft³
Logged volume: 306.60; ft³
